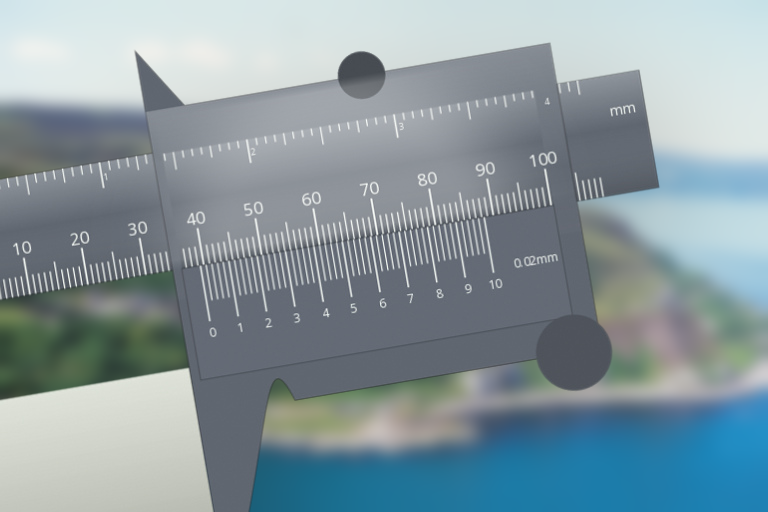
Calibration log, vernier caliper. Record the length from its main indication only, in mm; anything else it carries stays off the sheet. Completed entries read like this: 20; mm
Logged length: 39.4; mm
